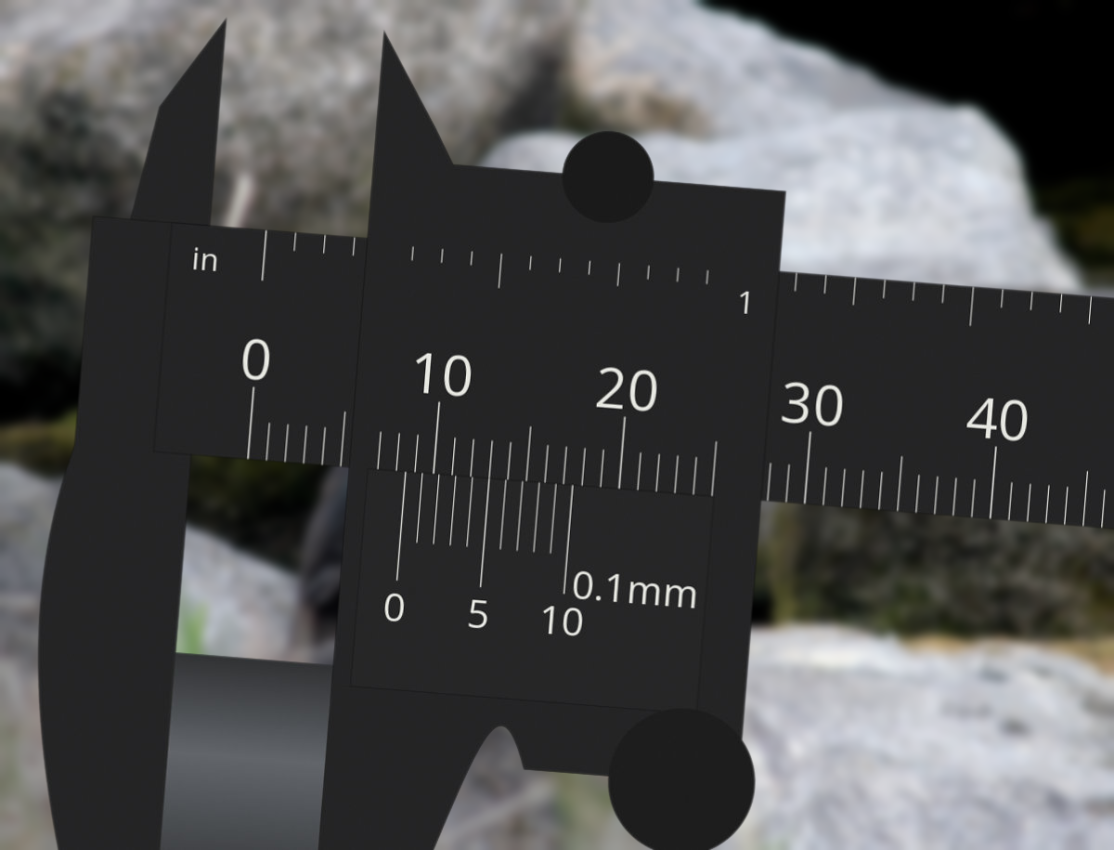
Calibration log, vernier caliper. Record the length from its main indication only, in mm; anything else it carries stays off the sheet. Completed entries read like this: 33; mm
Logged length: 8.5; mm
